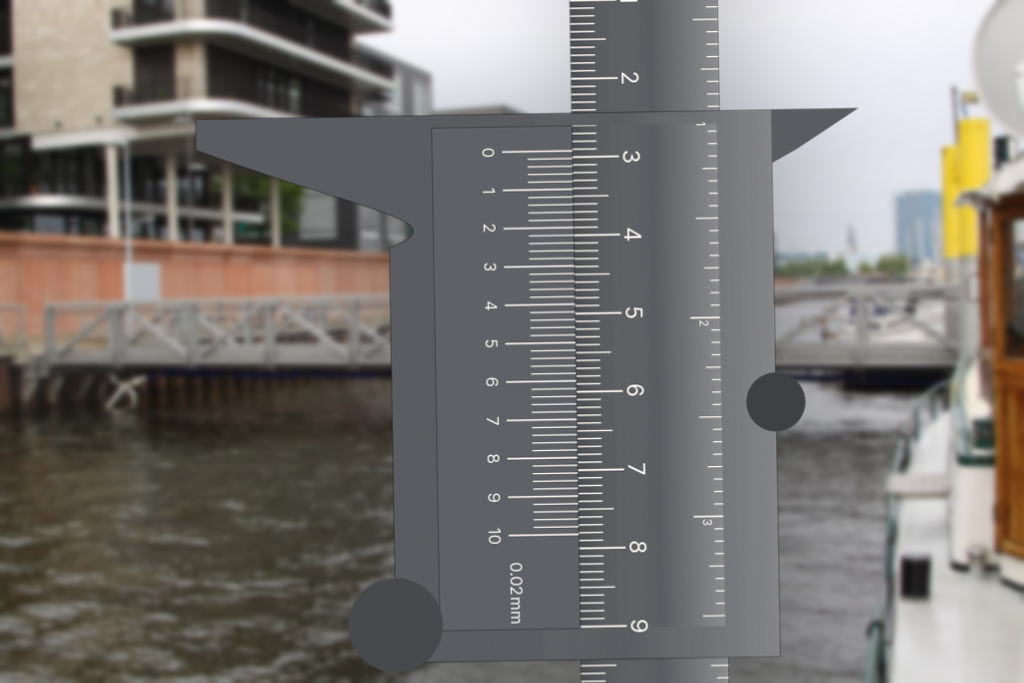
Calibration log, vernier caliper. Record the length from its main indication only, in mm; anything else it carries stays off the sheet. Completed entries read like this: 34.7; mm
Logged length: 29.2; mm
